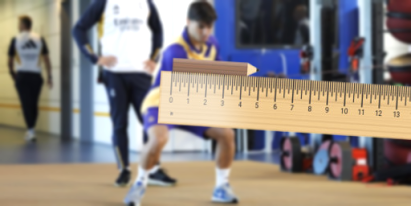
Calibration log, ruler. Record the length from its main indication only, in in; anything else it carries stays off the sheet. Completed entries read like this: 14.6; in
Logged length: 5; in
